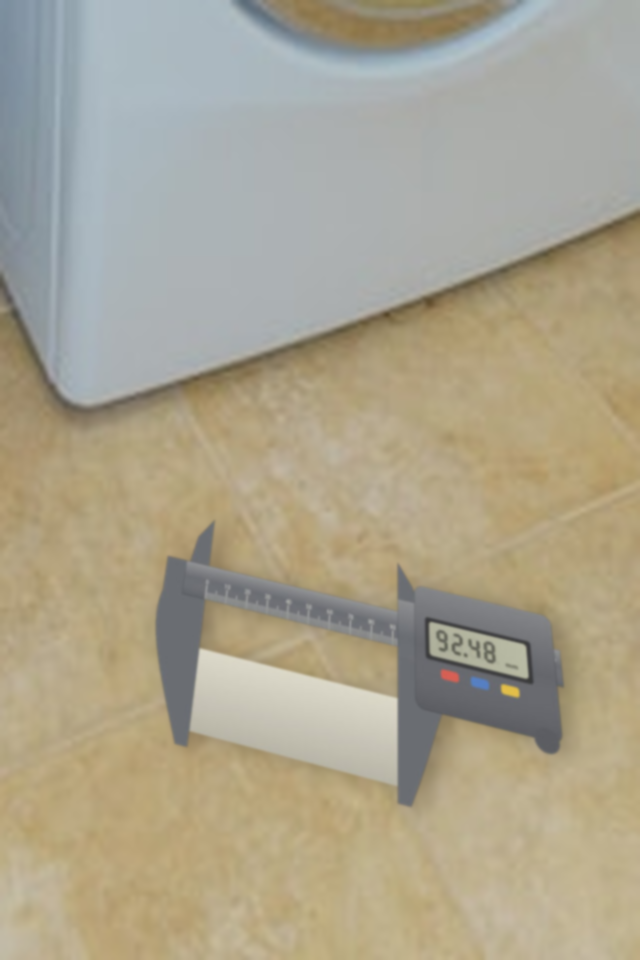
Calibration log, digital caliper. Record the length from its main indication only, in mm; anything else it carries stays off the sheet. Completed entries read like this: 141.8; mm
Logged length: 92.48; mm
